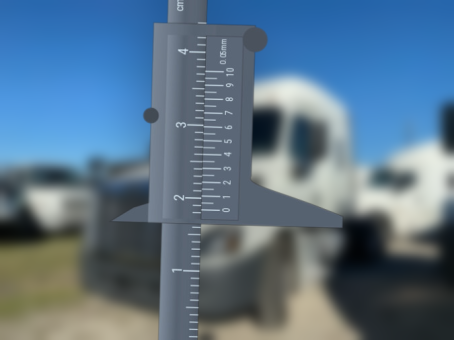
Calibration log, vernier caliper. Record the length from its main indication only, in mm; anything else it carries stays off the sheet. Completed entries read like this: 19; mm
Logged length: 18.4; mm
